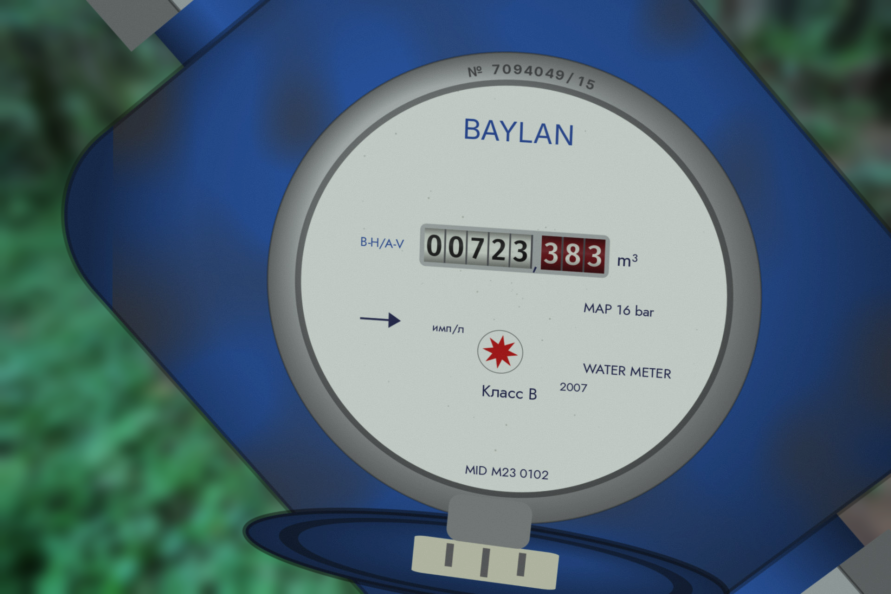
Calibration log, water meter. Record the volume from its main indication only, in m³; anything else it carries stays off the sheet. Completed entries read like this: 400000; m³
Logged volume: 723.383; m³
